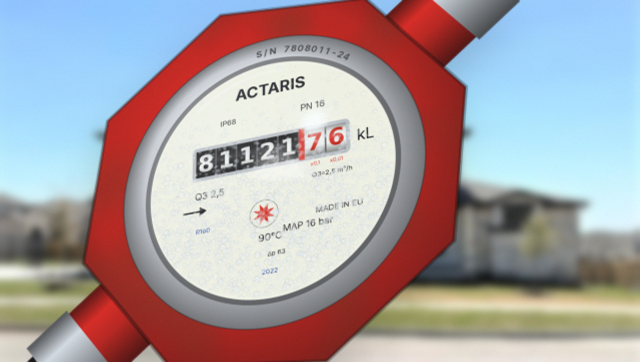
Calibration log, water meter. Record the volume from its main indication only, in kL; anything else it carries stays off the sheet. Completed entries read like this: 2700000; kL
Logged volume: 81121.76; kL
